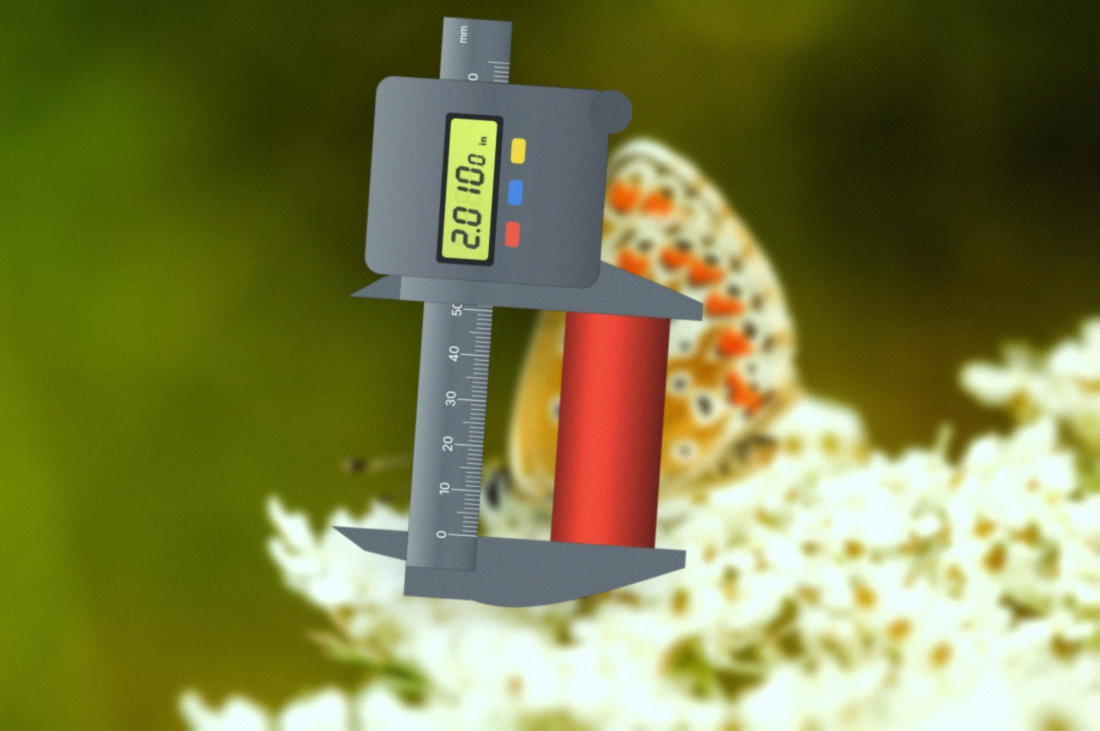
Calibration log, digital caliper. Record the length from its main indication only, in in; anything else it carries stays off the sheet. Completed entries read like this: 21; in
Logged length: 2.0100; in
